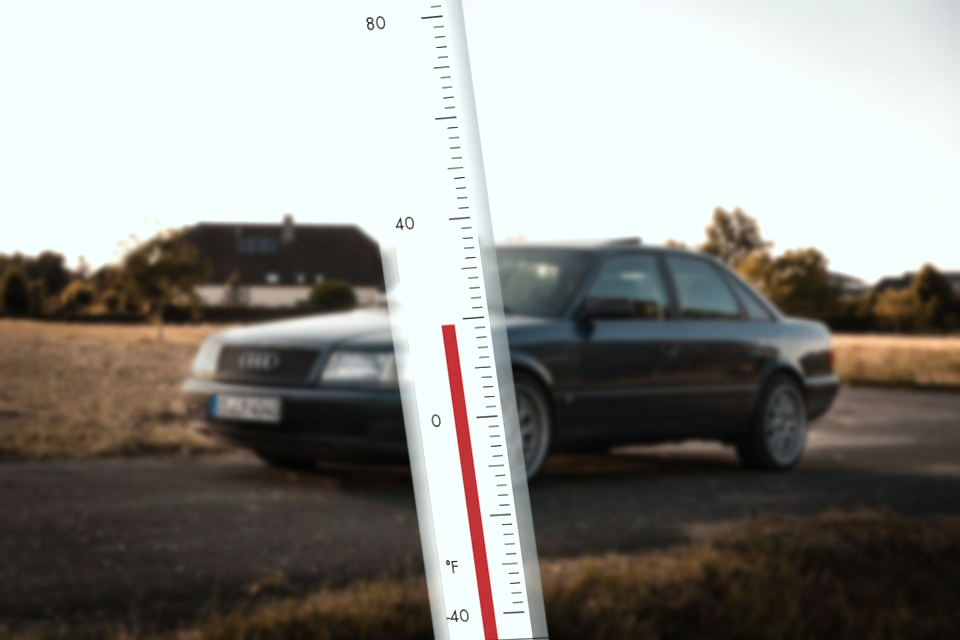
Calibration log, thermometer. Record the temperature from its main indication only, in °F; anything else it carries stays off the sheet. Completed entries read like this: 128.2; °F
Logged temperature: 19; °F
